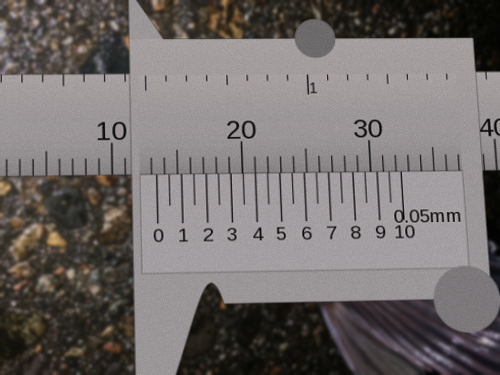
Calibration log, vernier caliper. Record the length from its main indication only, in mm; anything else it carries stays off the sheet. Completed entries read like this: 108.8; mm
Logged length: 13.4; mm
